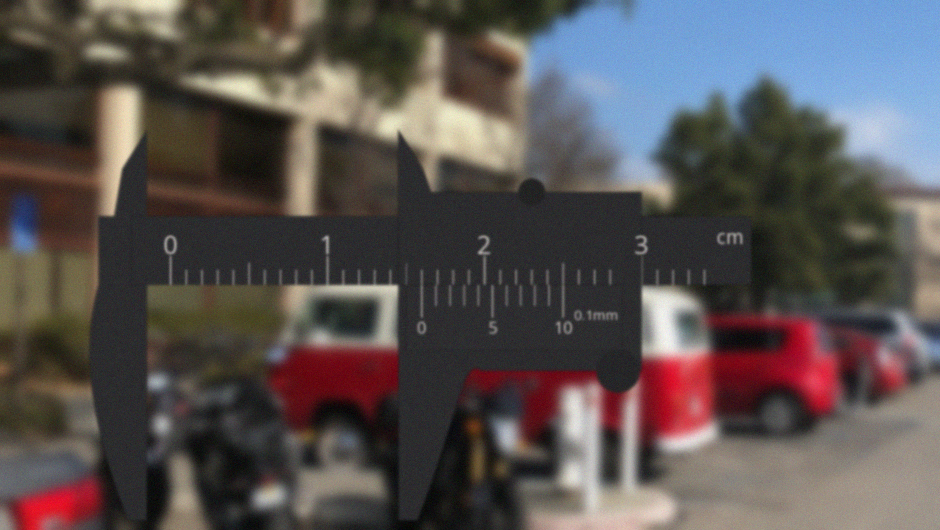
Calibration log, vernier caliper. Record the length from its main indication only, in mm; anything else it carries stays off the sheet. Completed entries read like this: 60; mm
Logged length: 16.0; mm
